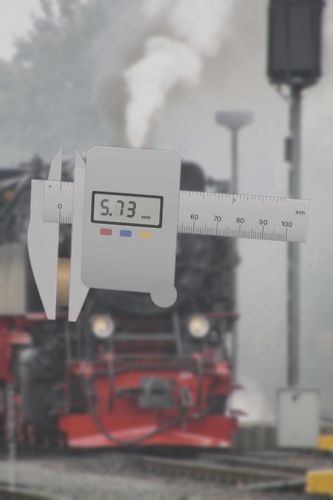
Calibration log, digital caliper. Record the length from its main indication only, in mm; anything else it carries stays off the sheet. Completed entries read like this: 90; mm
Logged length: 5.73; mm
